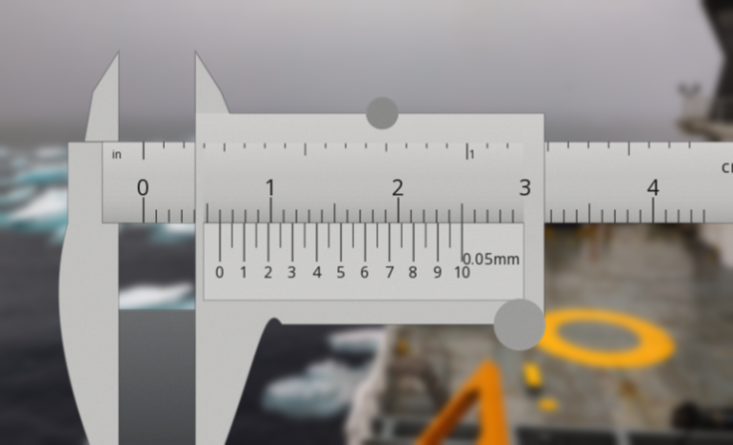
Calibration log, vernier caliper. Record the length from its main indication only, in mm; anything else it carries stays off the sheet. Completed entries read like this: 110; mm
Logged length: 6.0; mm
